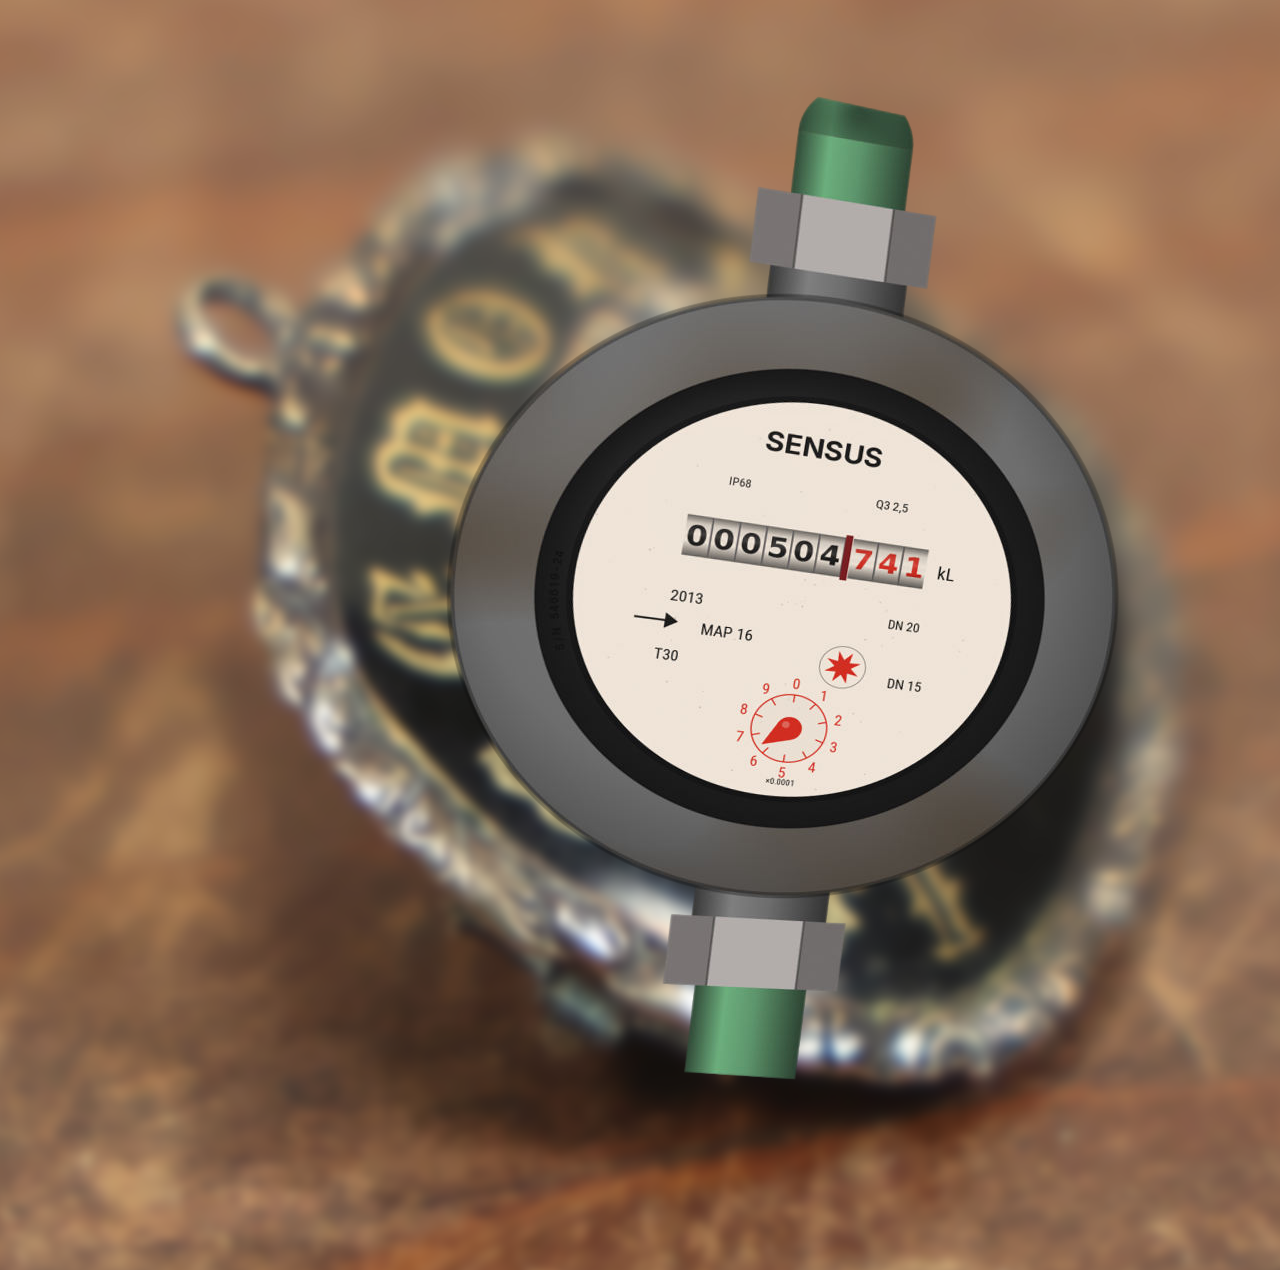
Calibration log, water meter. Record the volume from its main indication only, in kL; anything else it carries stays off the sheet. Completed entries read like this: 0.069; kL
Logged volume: 504.7416; kL
